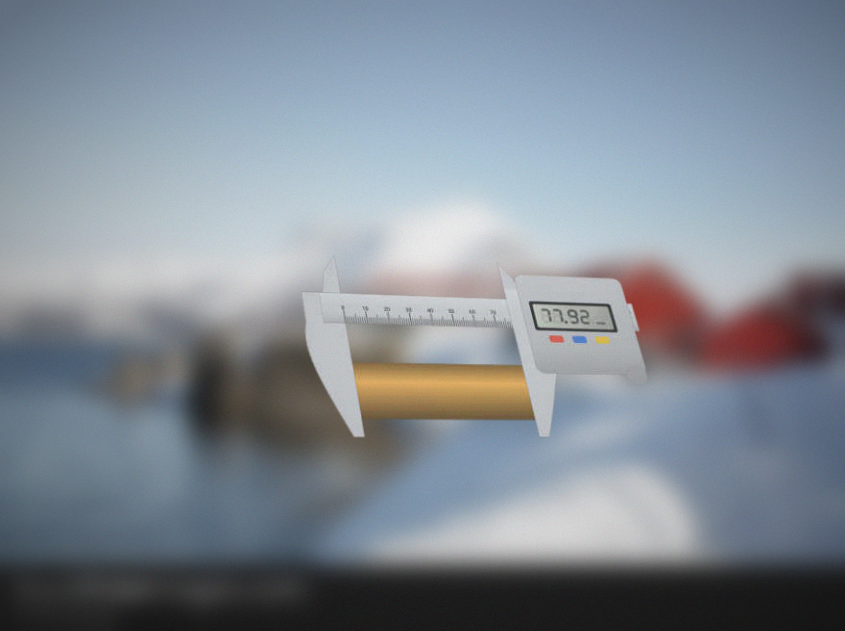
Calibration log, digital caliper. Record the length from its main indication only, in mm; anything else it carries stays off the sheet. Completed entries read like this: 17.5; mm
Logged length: 77.92; mm
